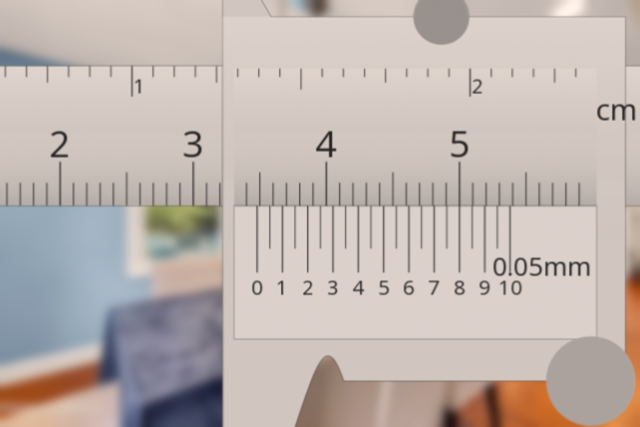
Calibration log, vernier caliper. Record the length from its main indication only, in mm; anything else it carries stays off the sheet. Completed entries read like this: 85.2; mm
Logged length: 34.8; mm
